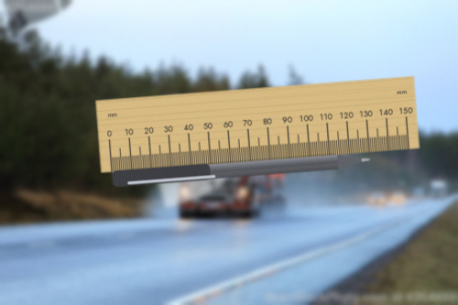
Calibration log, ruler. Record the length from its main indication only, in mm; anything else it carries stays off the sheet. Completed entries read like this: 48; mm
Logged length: 130; mm
